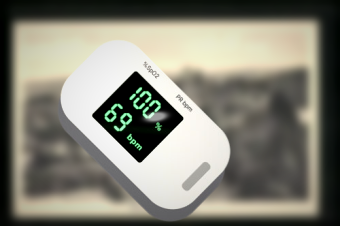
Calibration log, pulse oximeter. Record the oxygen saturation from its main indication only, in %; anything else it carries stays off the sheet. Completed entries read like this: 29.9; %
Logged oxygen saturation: 100; %
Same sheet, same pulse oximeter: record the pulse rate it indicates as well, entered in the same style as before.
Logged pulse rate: 69; bpm
